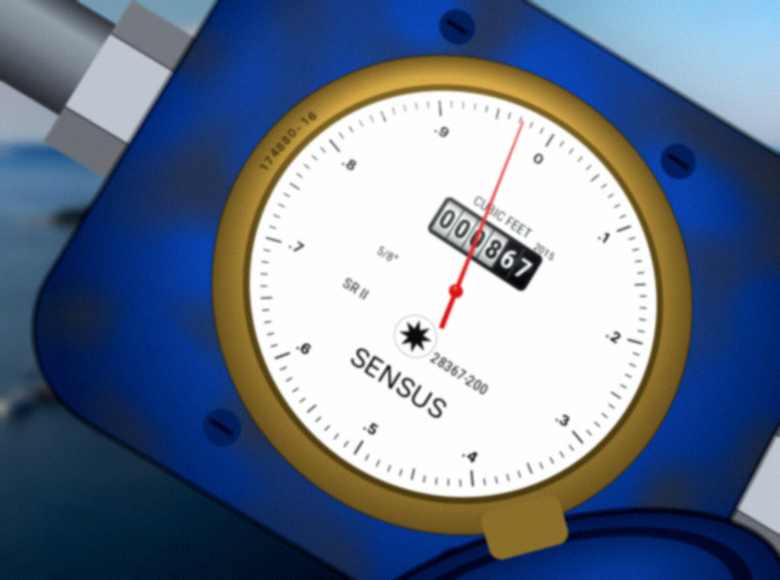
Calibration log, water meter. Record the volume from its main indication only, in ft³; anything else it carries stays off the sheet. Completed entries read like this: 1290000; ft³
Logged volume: 866.97; ft³
